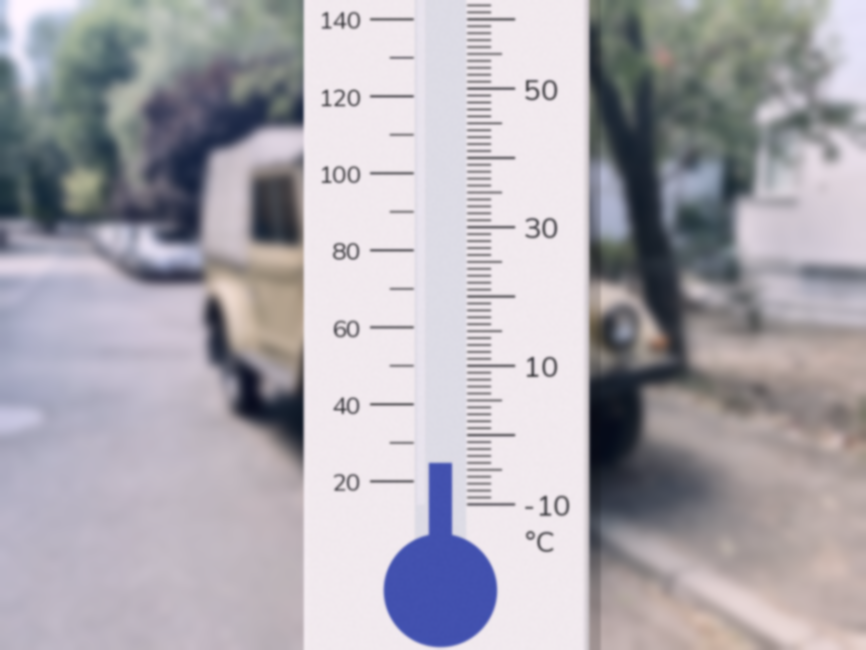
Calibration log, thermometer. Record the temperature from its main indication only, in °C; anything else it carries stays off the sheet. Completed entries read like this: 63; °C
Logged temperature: -4; °C
